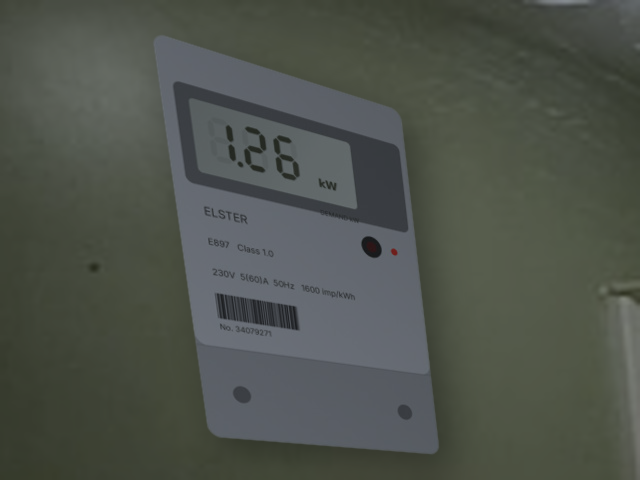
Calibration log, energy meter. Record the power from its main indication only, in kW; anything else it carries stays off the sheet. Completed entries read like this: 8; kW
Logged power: 1.26; kW
